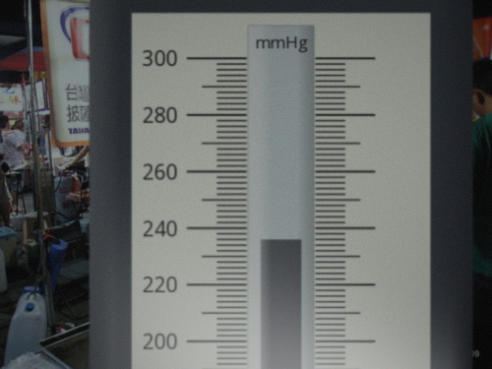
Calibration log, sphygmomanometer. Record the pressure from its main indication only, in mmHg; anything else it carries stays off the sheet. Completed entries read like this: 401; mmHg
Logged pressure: 236; mmHg
